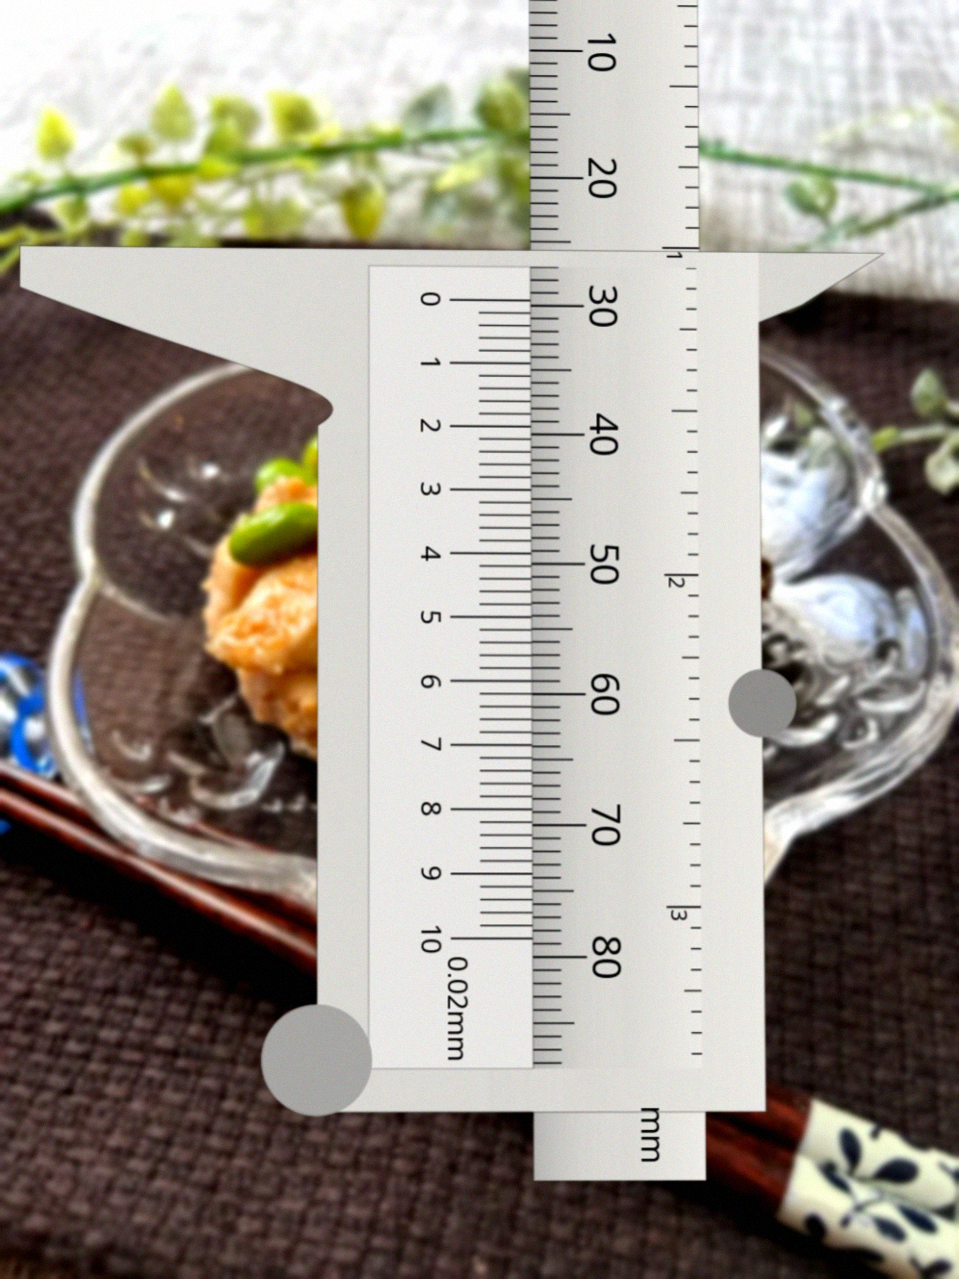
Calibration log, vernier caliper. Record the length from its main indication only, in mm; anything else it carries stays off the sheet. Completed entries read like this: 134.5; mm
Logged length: 29.6; mm
